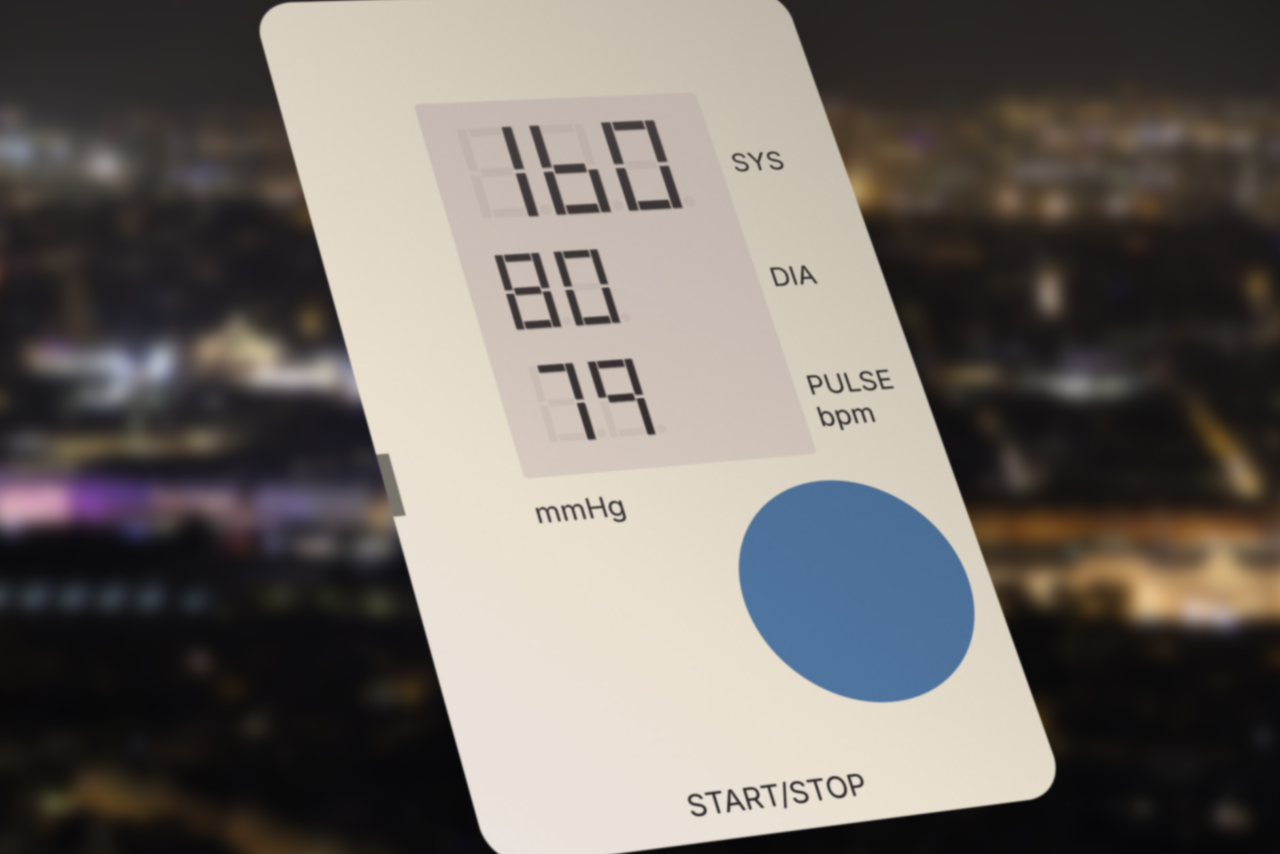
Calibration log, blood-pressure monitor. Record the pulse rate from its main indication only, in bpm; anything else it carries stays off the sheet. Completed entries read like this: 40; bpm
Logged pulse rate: 79; bpm
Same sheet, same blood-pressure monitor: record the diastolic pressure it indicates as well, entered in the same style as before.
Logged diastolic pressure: 80; mmHg
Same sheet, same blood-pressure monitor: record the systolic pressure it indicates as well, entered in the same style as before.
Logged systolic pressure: 160; mmHg
